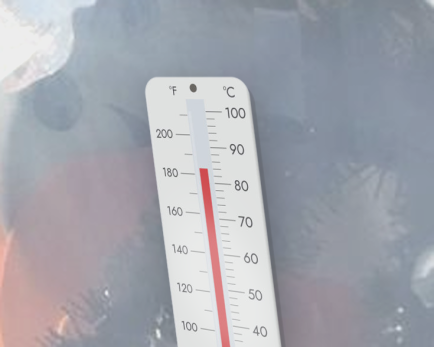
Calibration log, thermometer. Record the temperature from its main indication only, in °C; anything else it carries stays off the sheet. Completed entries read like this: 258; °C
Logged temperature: 84; °C
